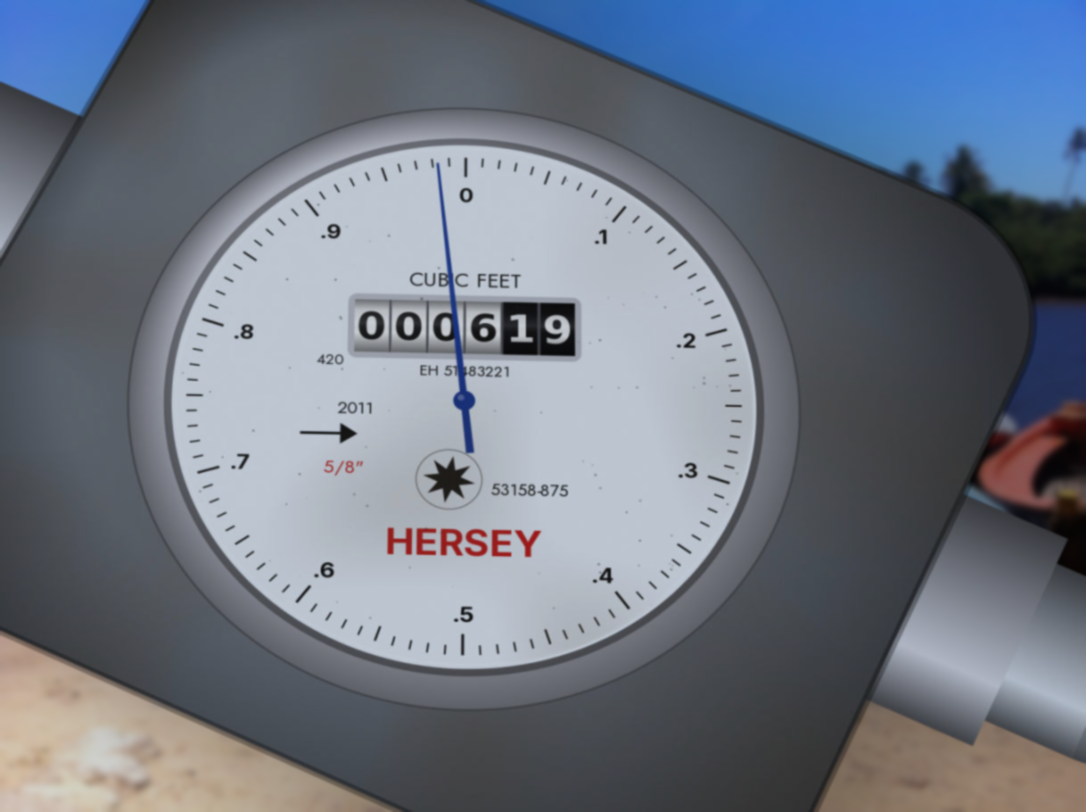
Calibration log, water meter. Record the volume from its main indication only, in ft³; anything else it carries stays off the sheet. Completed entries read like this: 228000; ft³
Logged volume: 618.98; ft³
